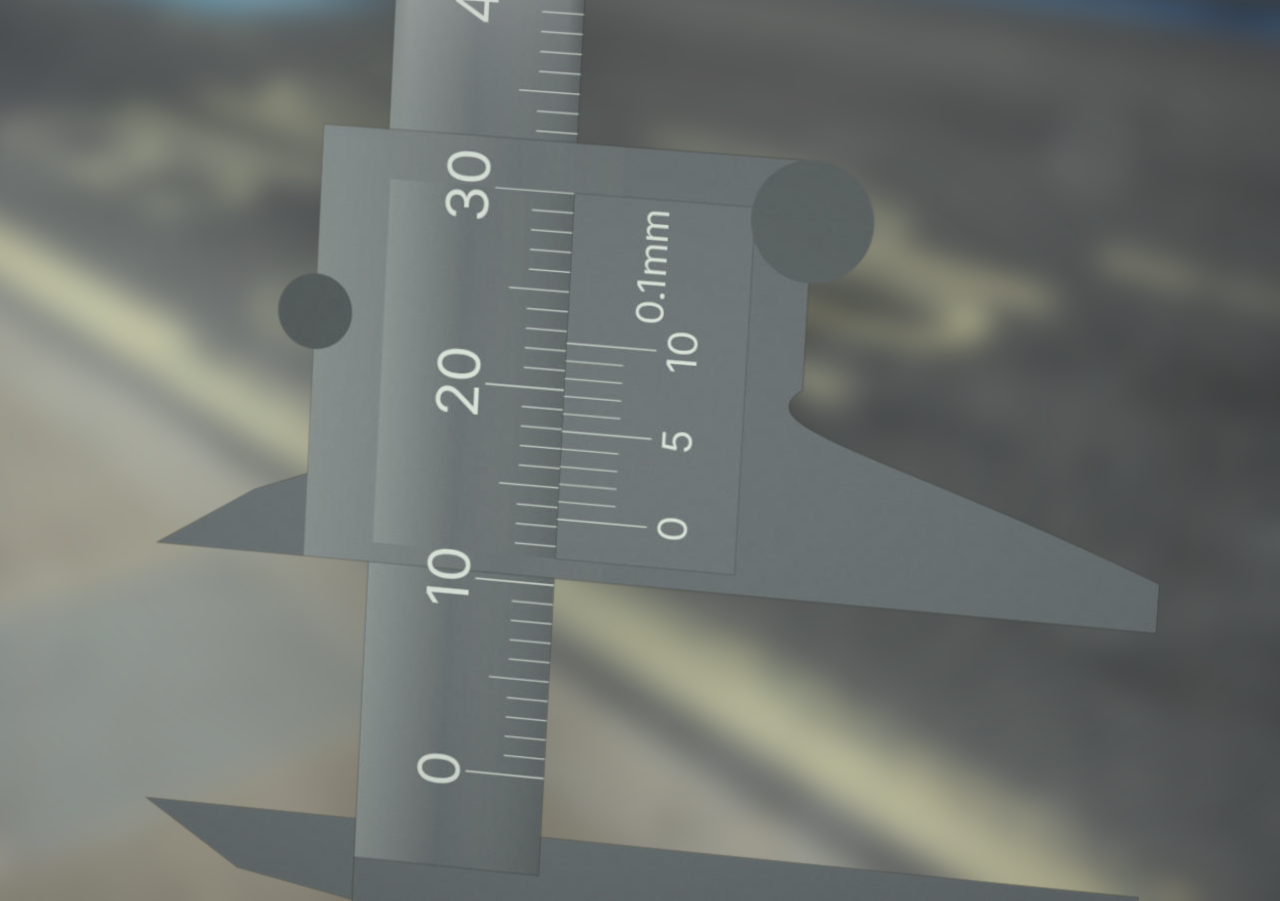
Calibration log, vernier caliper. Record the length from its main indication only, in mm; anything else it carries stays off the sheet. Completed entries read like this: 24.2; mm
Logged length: 13.4; mm
